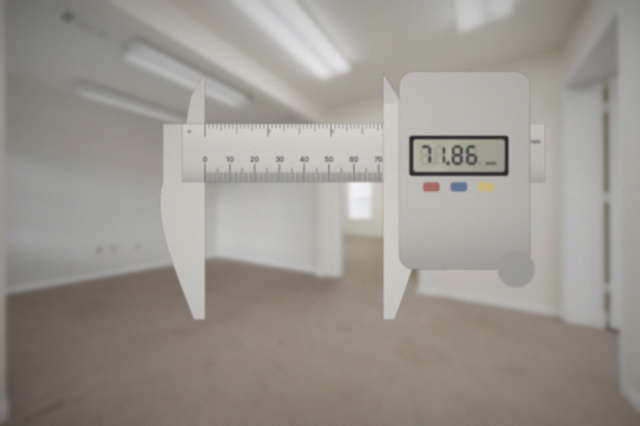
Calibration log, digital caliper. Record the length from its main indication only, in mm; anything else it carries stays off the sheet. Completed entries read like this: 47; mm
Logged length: 71.86; mm
